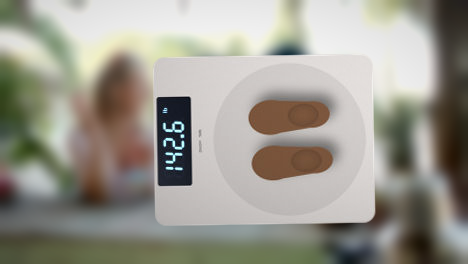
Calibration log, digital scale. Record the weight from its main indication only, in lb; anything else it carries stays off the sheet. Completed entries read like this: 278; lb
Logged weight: 142.6; lb
